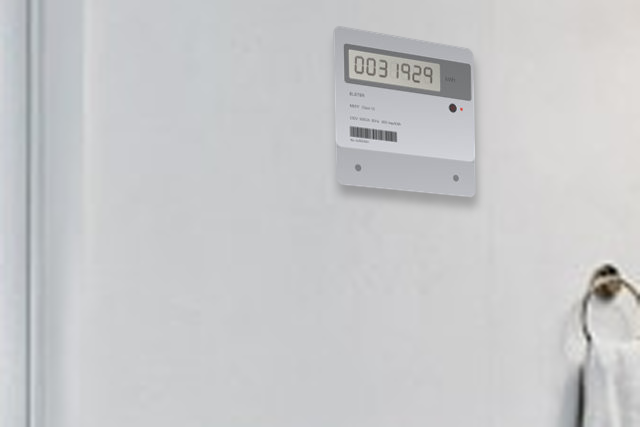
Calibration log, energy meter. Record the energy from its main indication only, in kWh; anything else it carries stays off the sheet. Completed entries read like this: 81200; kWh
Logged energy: 31929; kWh
